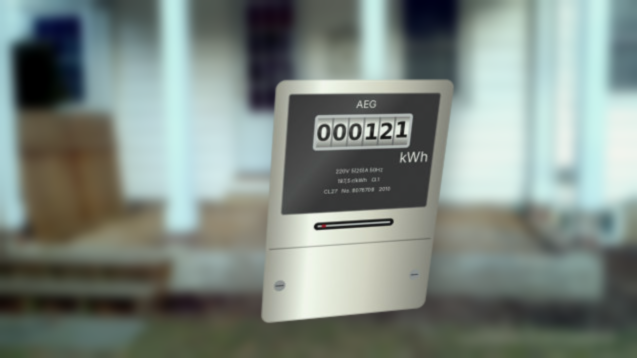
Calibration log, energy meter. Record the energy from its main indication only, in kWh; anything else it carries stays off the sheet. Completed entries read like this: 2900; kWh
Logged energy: 121; kWh
